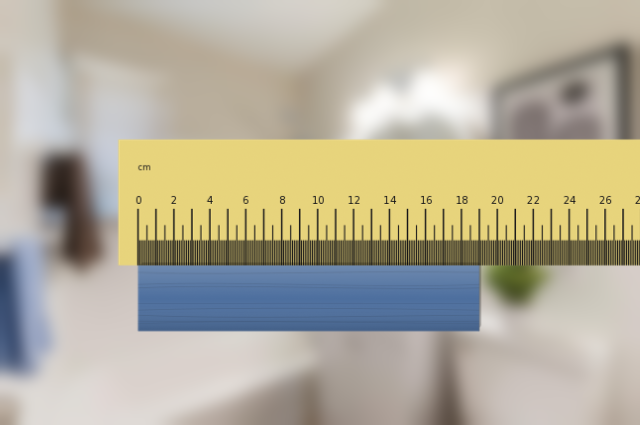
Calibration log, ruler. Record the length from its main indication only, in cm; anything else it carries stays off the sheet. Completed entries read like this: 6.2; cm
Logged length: 19; cm
